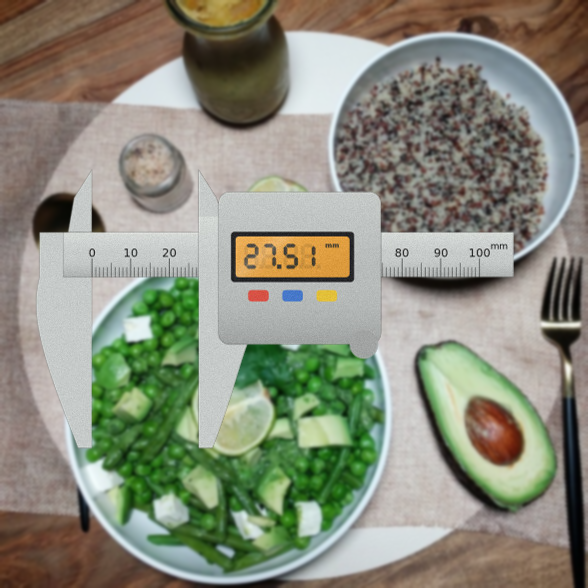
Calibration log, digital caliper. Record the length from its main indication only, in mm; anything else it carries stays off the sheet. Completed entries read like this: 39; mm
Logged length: 27.51; mm
